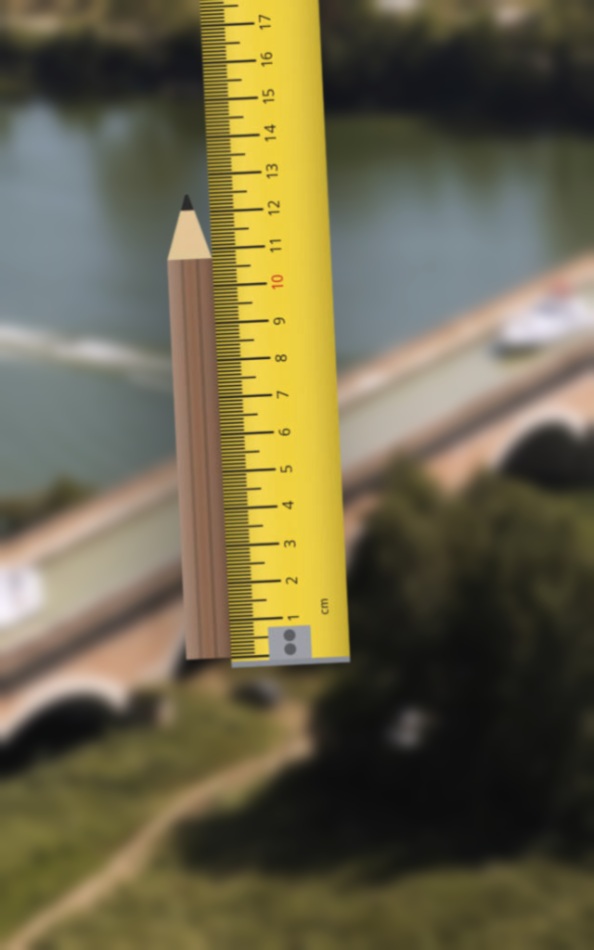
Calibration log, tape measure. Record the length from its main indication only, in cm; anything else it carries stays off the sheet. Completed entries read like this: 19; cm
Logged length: 12.5; cm
